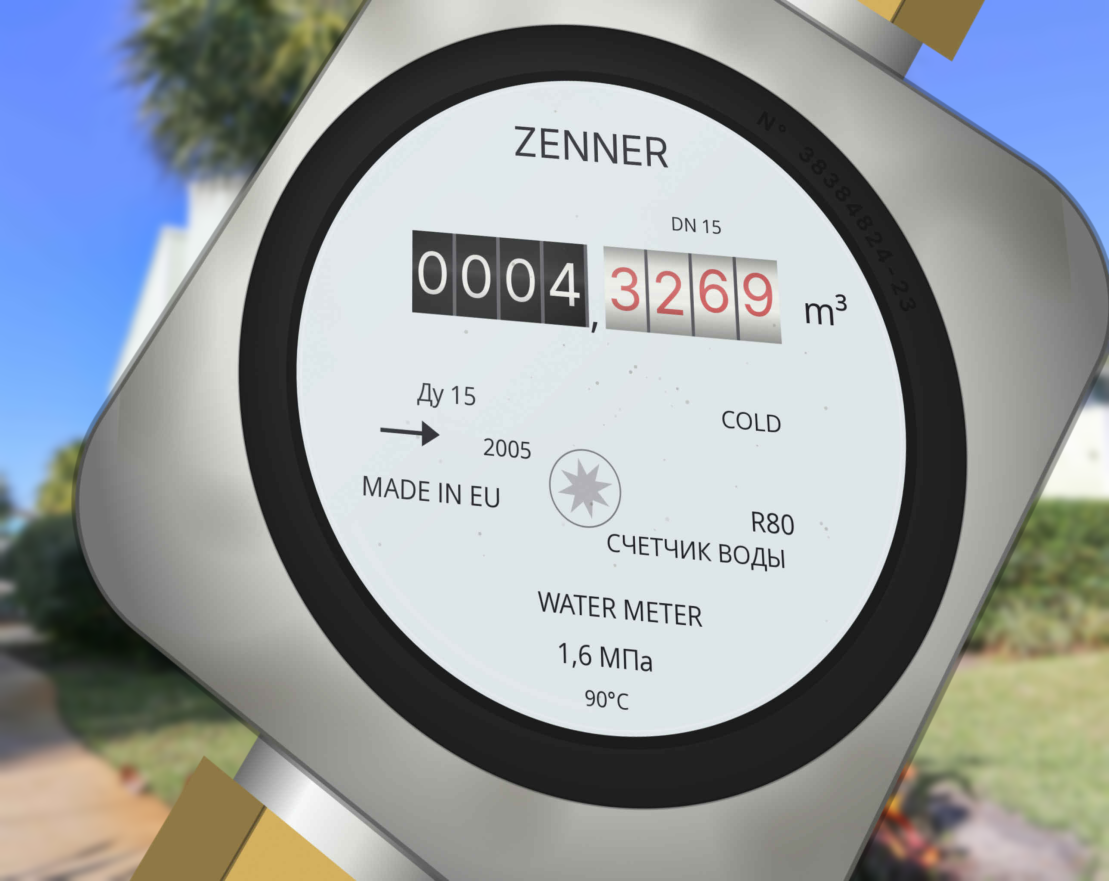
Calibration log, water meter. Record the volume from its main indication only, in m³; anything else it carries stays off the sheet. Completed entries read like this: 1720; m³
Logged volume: 4.3269; m³
